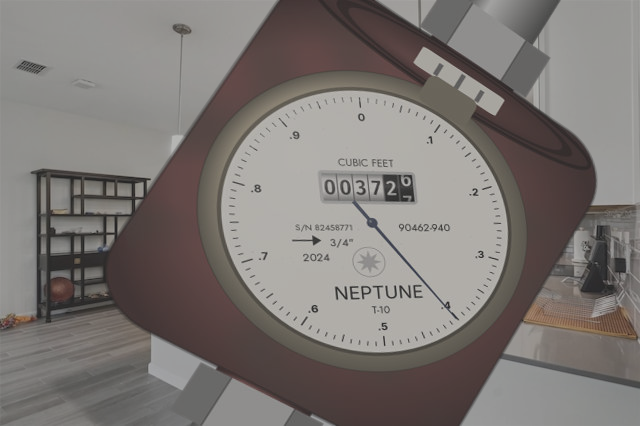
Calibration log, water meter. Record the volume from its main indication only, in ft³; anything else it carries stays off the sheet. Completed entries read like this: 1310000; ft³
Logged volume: 3726.40; ft³
